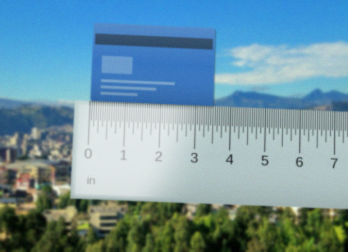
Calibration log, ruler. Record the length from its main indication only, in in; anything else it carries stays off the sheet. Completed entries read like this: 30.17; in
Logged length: 3.5; in
